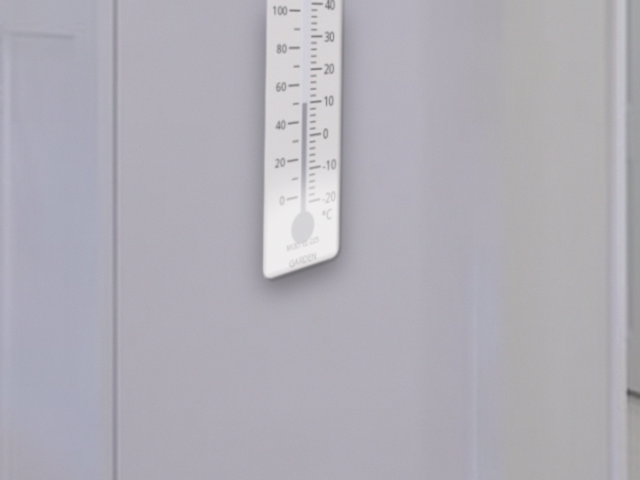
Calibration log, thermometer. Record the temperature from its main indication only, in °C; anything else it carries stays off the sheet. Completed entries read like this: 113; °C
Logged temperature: 10; °C
